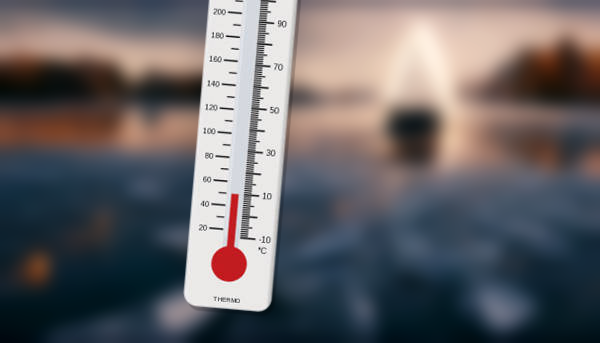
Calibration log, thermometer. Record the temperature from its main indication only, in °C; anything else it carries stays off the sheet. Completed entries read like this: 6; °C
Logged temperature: 10; °C
